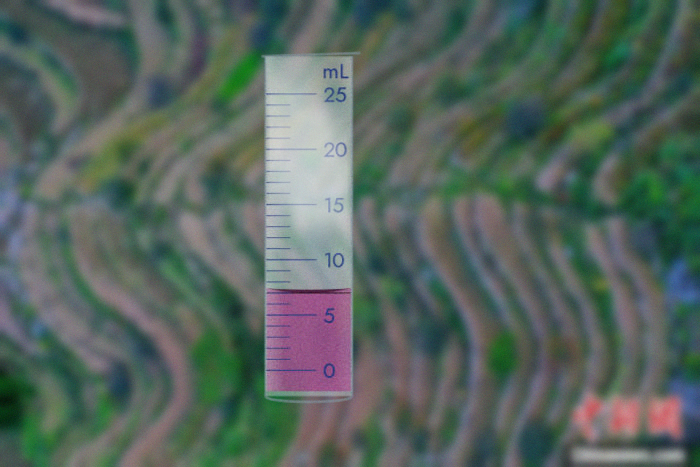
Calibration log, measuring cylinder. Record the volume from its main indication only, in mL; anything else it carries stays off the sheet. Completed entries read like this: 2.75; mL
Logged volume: 7; mL
